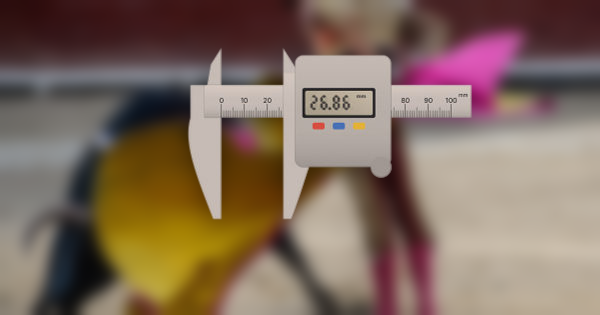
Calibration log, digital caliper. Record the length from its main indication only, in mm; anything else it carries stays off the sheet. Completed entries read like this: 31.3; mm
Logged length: 26.86; mm
